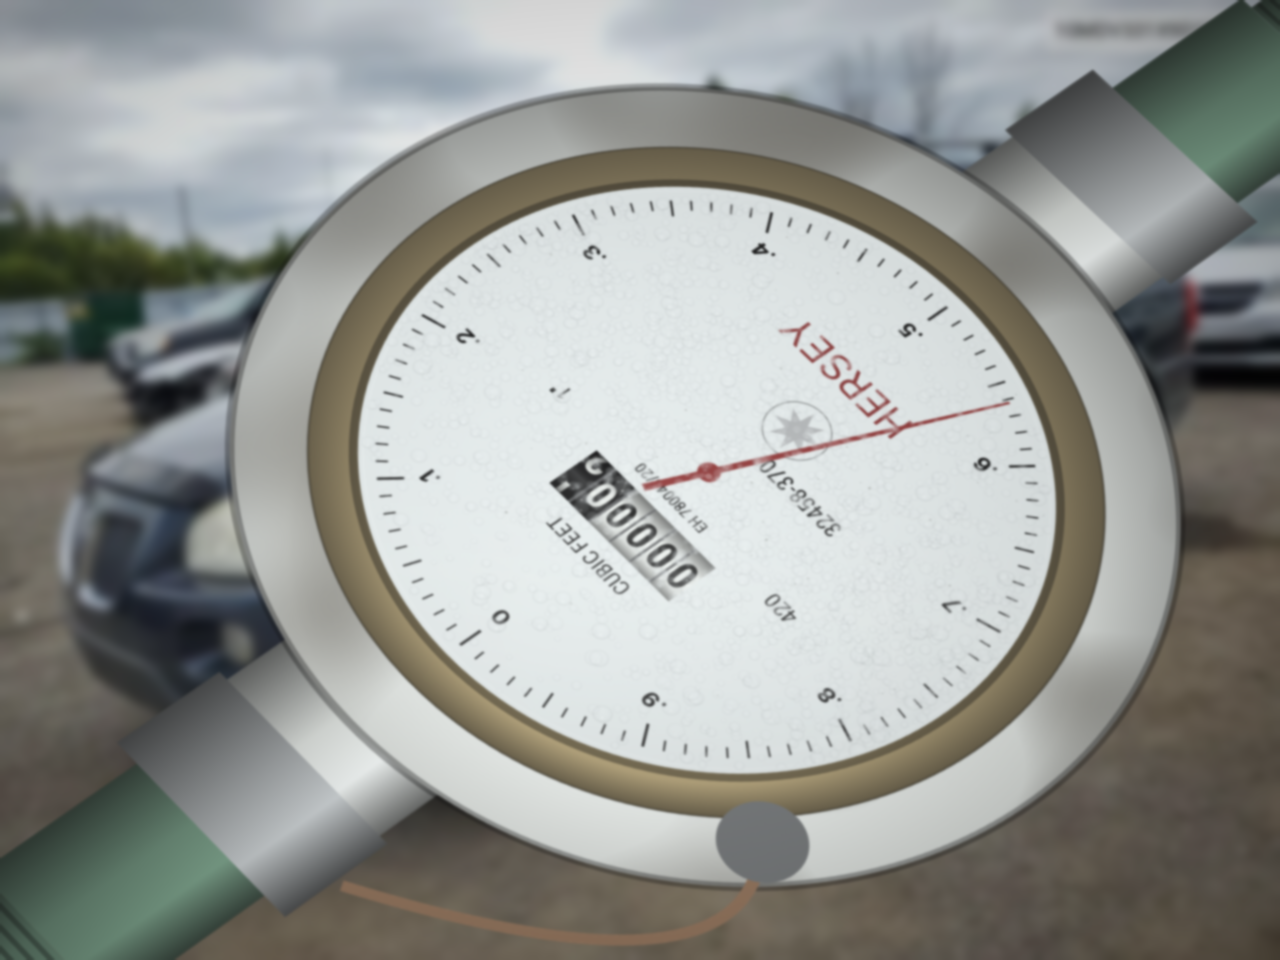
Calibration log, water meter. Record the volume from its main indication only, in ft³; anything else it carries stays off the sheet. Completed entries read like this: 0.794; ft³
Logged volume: 1.56; ft³
